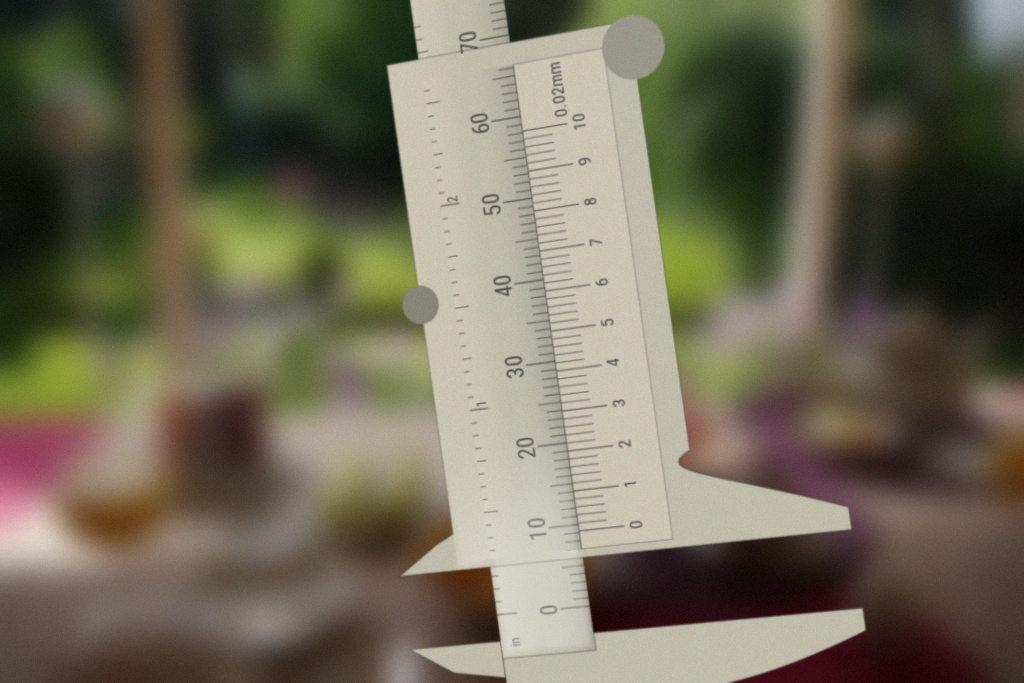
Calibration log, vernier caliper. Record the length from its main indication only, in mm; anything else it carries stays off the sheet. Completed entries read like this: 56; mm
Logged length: 9.2; mm
